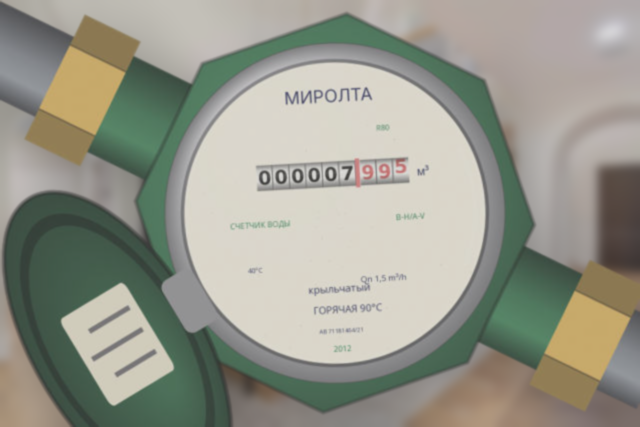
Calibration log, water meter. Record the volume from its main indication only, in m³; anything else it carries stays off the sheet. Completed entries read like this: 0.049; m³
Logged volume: 7.995; m³
